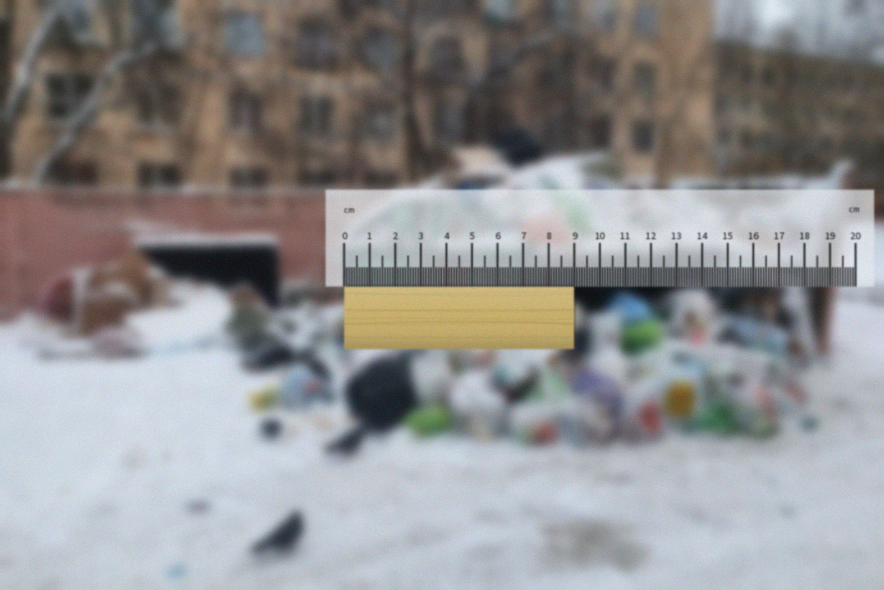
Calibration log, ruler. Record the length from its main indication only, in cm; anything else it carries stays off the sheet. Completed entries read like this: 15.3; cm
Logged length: 9; cm
